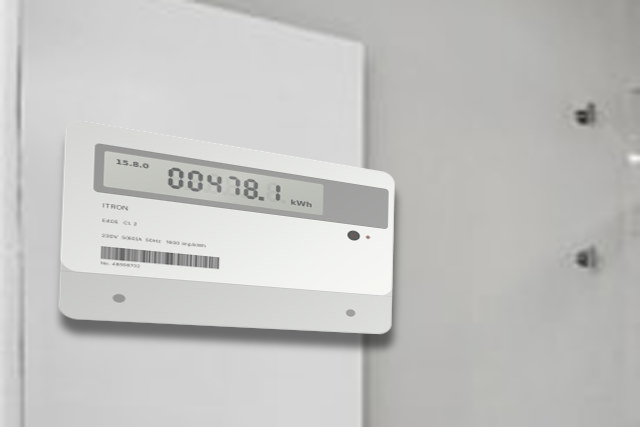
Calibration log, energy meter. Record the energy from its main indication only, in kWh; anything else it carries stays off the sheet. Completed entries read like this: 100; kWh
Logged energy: 478.1; kWh
